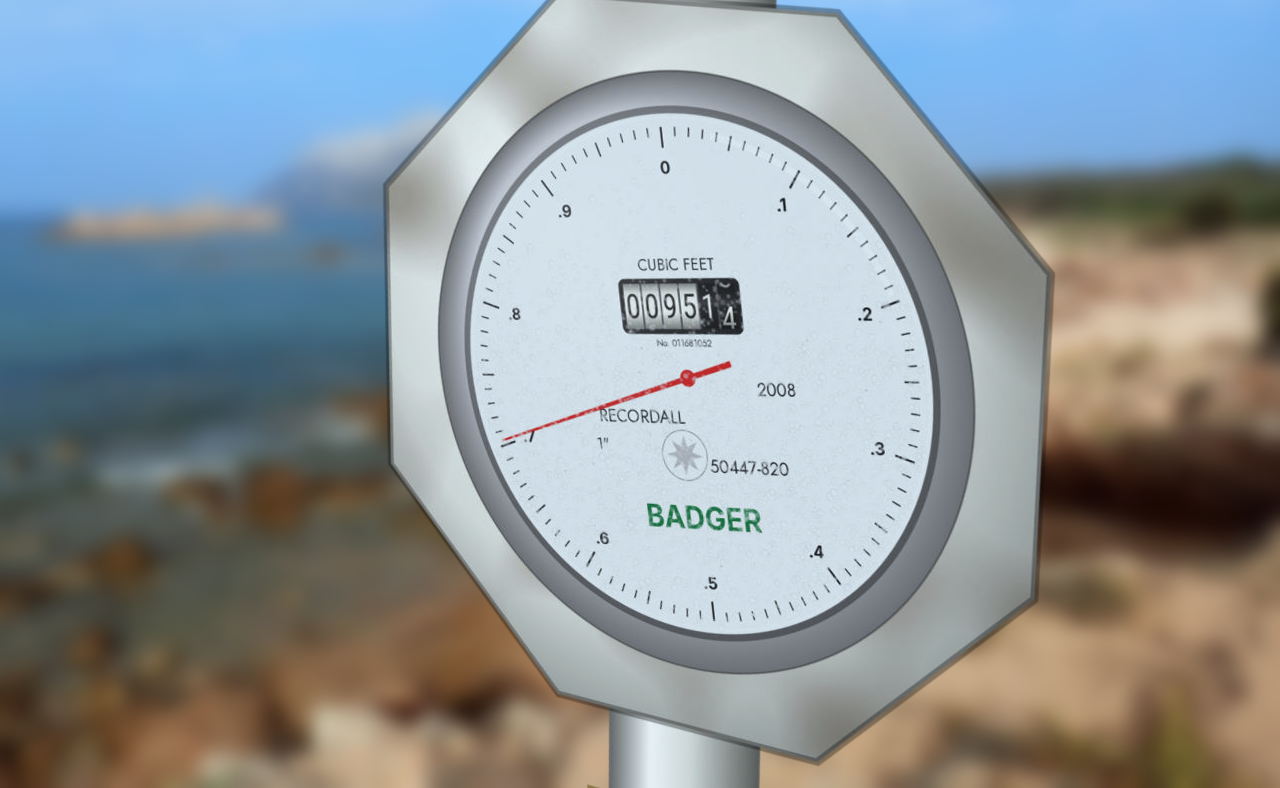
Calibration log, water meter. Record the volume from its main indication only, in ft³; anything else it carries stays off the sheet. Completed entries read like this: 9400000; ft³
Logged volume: 9513.70; ft³
